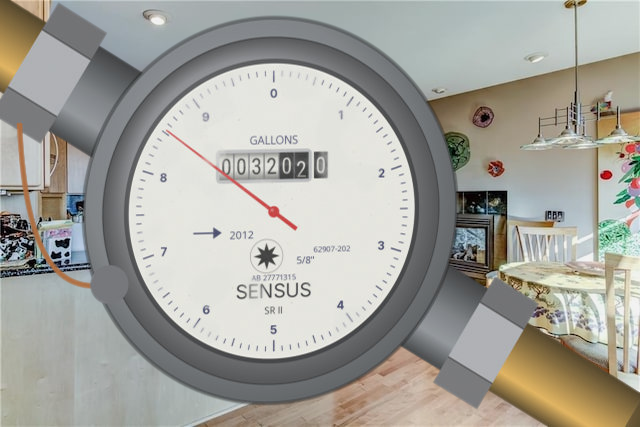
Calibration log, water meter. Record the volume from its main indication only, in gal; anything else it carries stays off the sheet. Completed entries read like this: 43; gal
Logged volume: 32018.5; gal
